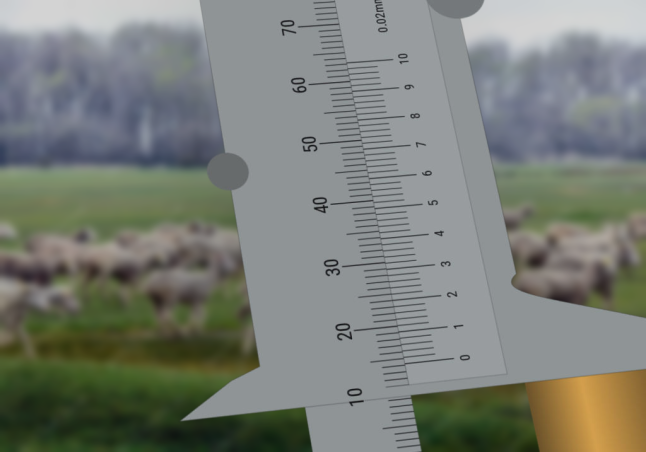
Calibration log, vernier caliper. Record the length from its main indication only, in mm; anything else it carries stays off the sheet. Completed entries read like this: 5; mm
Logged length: 14.2; mm
